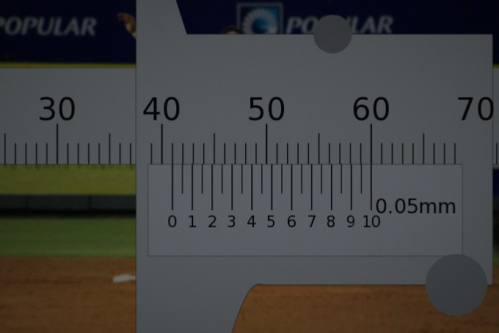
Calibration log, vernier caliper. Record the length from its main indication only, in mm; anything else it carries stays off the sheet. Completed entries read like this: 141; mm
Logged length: 41.0; mm
